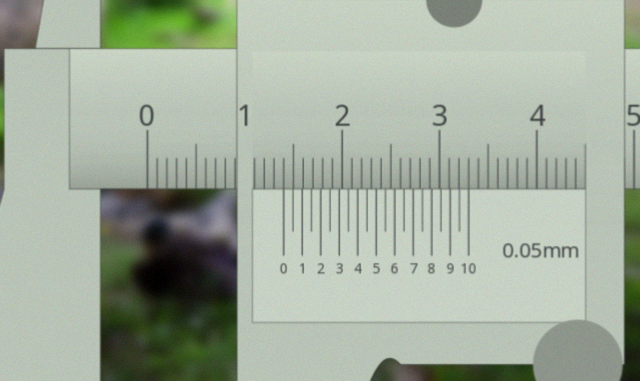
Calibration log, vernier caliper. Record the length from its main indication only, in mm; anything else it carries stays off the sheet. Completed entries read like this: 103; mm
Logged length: 14.0; mm
